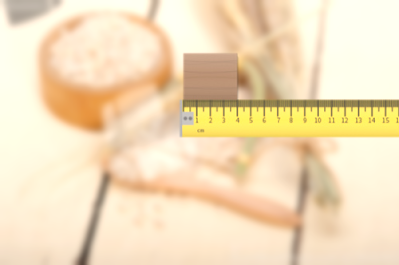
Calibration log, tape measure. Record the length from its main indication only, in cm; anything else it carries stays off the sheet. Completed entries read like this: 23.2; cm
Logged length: 4; cm
